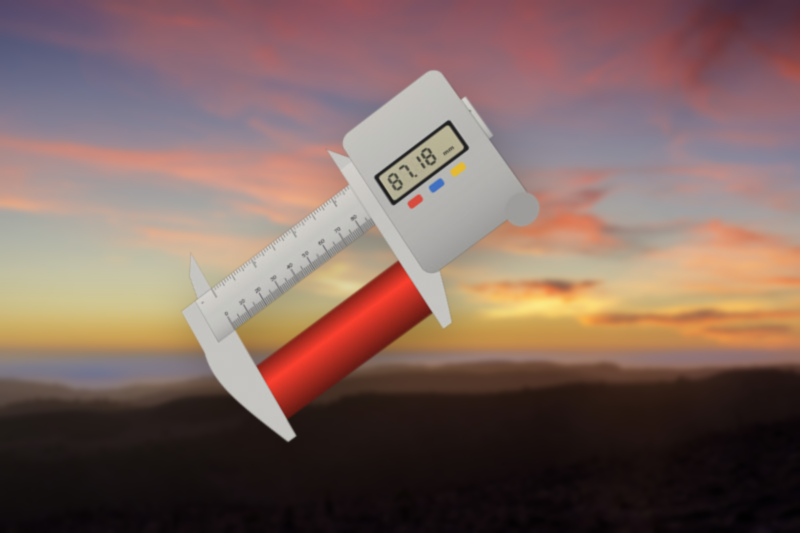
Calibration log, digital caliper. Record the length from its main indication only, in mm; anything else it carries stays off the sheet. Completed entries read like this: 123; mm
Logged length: 87.18; mm
